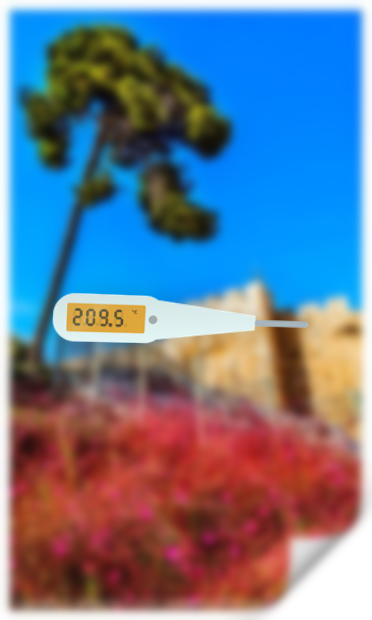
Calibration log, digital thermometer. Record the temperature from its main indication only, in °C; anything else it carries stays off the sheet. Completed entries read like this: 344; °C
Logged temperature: 209.5; °C
